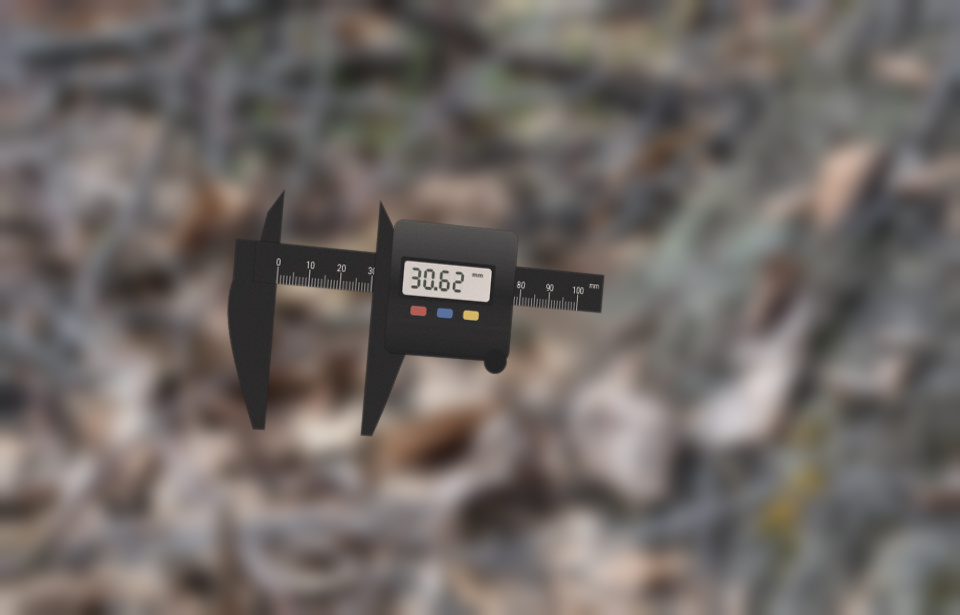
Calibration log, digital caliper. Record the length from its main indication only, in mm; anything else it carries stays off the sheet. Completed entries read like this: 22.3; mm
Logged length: 30.62; mm
